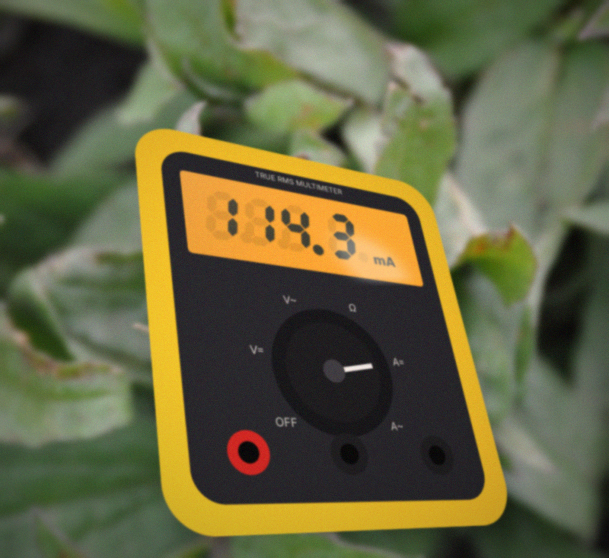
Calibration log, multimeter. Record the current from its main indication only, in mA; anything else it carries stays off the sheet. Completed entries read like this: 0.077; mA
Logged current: 114.3; mA
